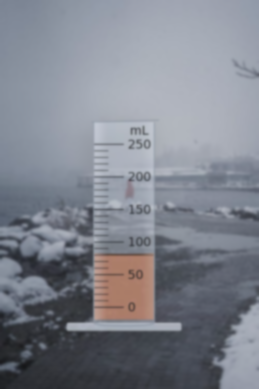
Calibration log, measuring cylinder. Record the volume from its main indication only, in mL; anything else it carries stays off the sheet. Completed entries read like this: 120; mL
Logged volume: 80; mL
